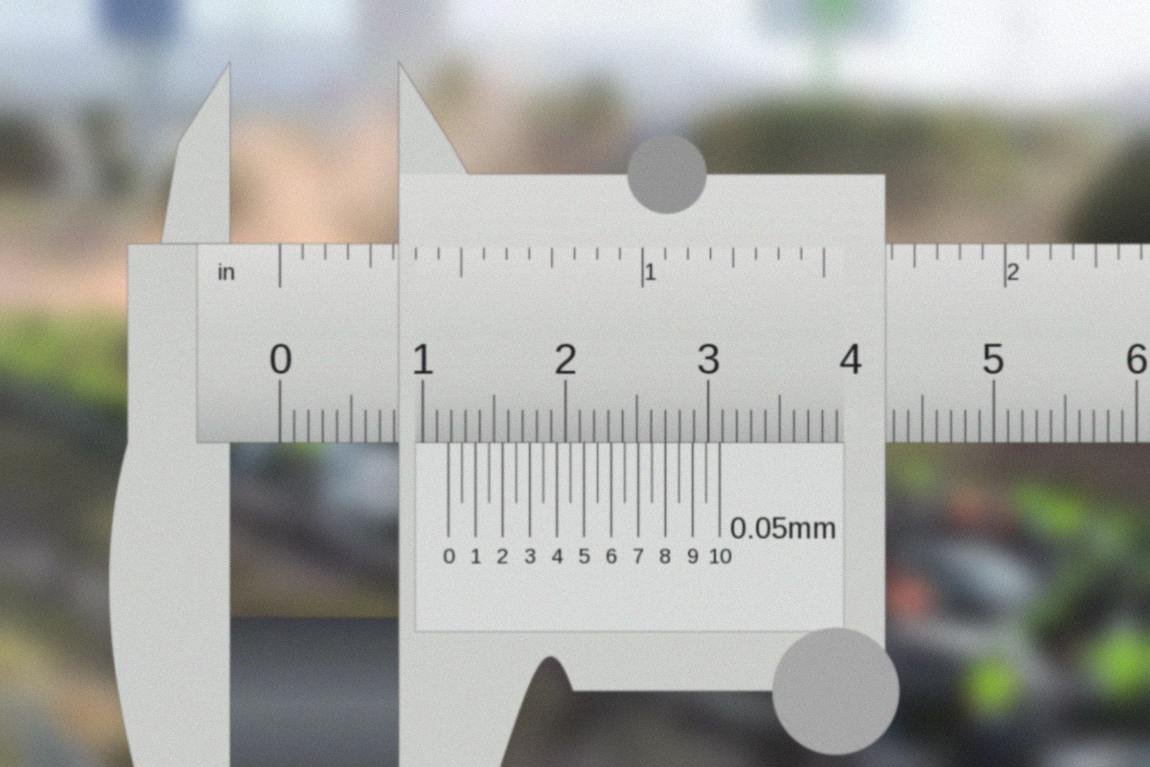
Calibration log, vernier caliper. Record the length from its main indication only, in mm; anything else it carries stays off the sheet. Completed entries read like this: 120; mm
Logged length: 11.8; mm
